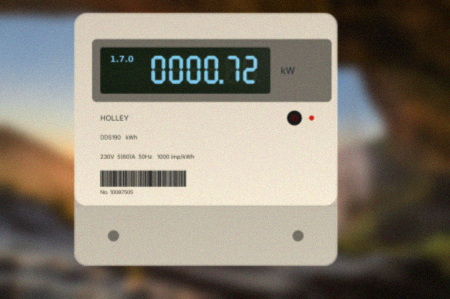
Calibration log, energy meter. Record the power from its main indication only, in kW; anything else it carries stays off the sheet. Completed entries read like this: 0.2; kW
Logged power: 0.72; kW
